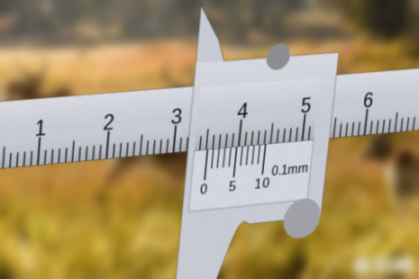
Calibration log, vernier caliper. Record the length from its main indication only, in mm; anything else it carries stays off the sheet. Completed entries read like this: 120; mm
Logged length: 35.2; mm
